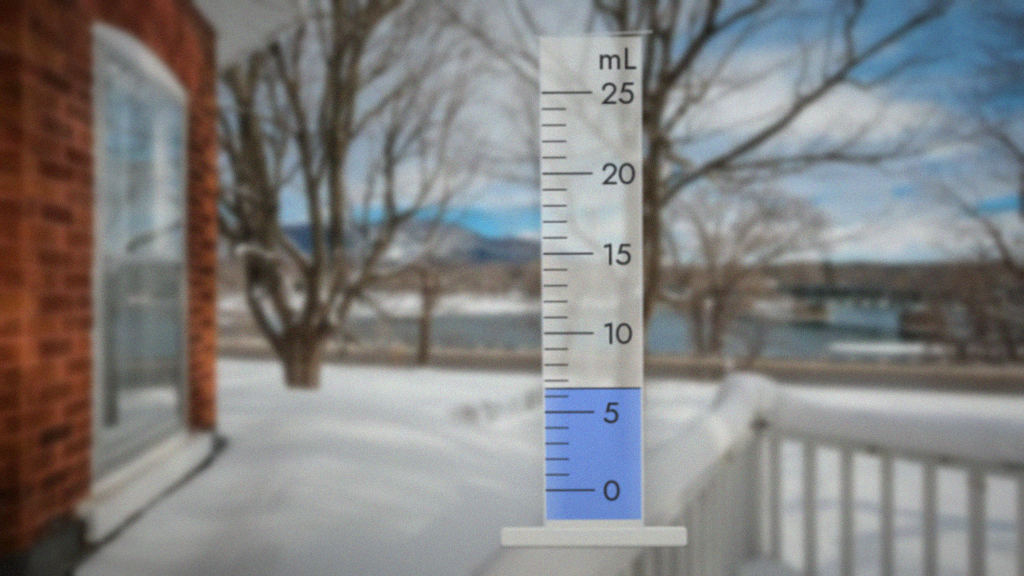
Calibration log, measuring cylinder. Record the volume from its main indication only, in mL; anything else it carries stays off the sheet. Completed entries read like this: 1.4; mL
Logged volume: 6.5; mL
